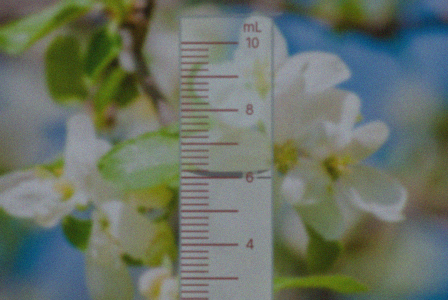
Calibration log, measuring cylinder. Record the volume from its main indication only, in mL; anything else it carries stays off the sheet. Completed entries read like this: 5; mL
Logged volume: 6; mL
